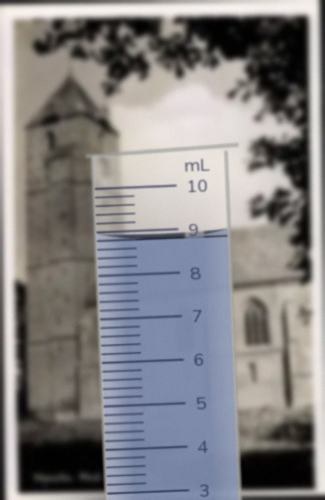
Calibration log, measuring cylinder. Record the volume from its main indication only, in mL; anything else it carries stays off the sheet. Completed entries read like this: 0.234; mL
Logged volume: 8.8; mL
